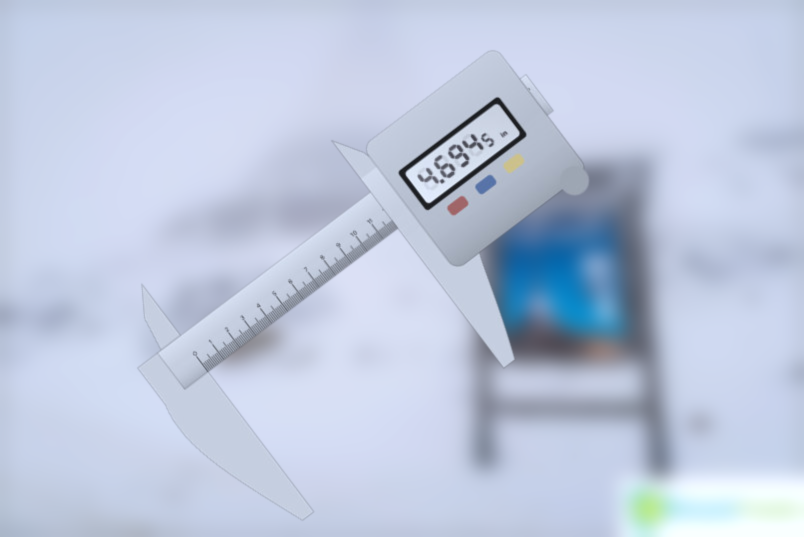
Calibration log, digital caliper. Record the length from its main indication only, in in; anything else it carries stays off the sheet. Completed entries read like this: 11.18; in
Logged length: 4.6945; in
